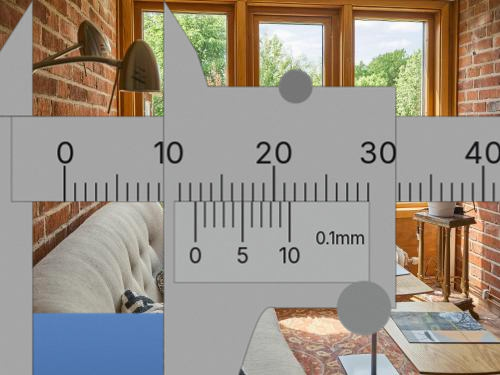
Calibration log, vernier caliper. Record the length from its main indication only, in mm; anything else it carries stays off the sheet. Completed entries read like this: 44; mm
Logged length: 12.5; mm
